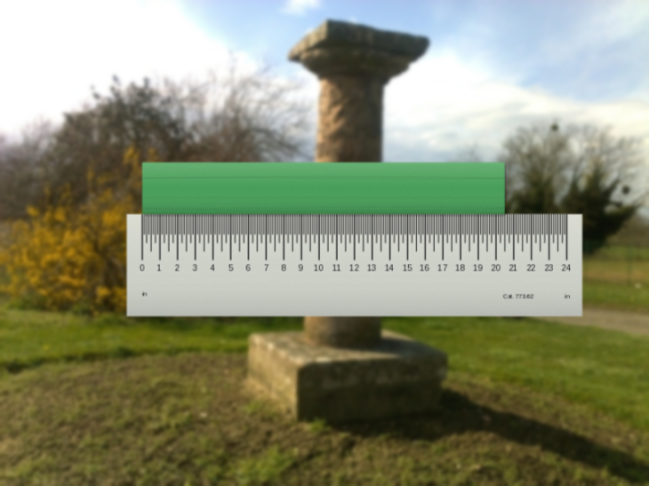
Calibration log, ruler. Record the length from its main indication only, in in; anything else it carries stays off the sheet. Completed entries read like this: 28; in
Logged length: 20.5; in
